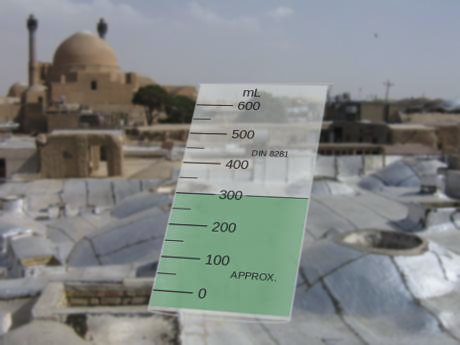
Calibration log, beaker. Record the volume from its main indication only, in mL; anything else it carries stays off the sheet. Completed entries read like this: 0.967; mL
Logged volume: 300; mL
